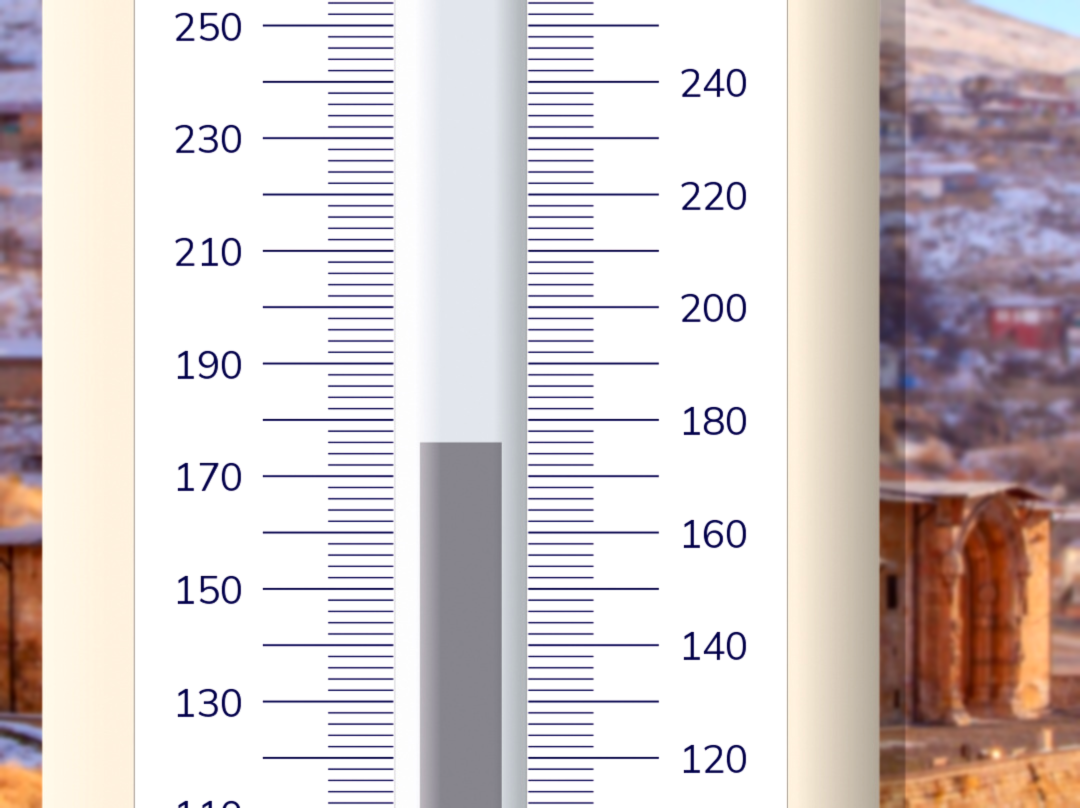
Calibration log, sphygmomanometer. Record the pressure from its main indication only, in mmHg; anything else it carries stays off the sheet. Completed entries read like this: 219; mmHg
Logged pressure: 176; mmHg
